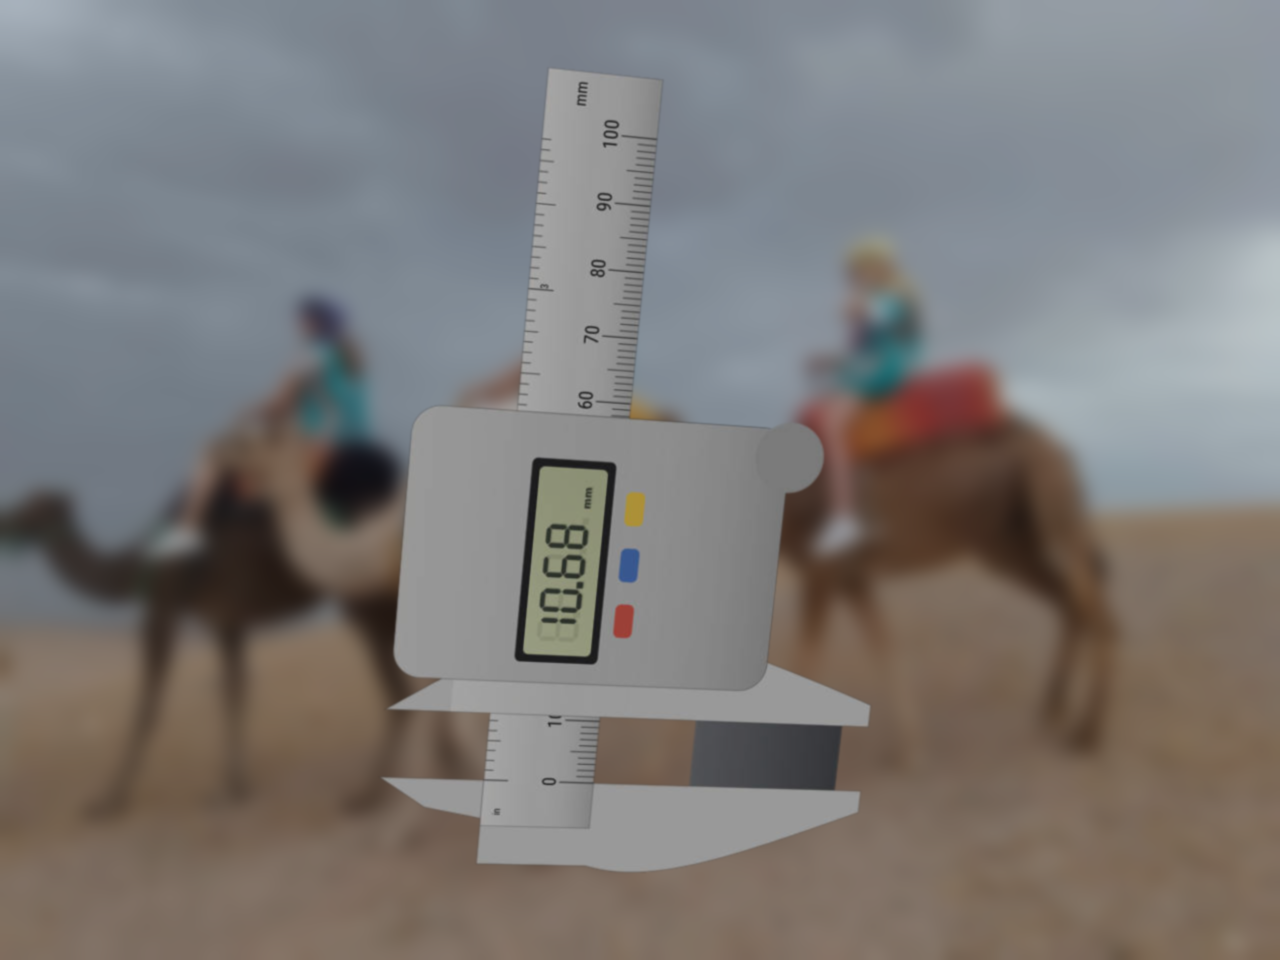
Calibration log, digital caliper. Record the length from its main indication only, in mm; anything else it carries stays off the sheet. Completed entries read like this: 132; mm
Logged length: 10.68; mm
